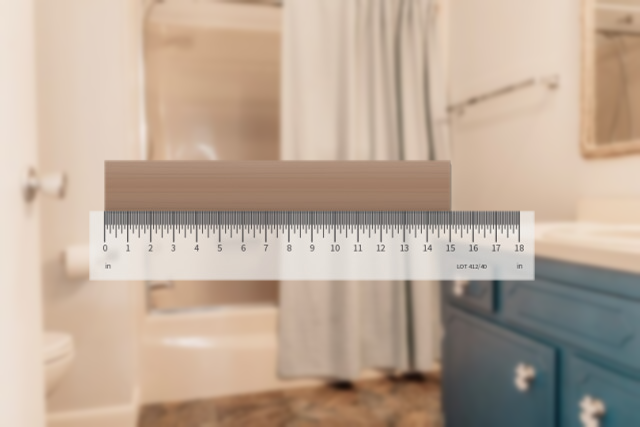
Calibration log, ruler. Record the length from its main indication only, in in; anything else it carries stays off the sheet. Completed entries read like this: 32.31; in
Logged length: 15; in
